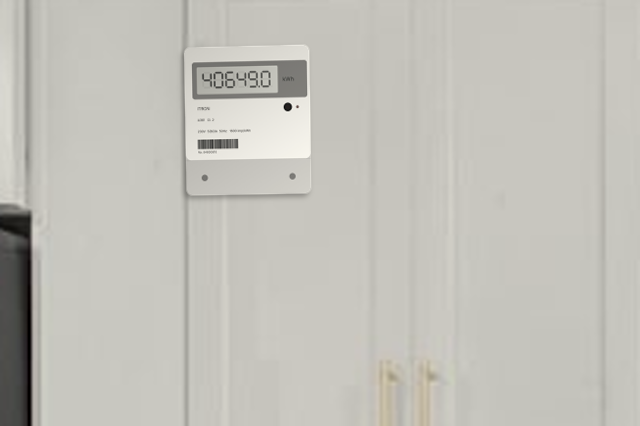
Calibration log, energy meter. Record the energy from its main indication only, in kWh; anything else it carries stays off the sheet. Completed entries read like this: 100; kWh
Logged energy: 40649.0; kWh
